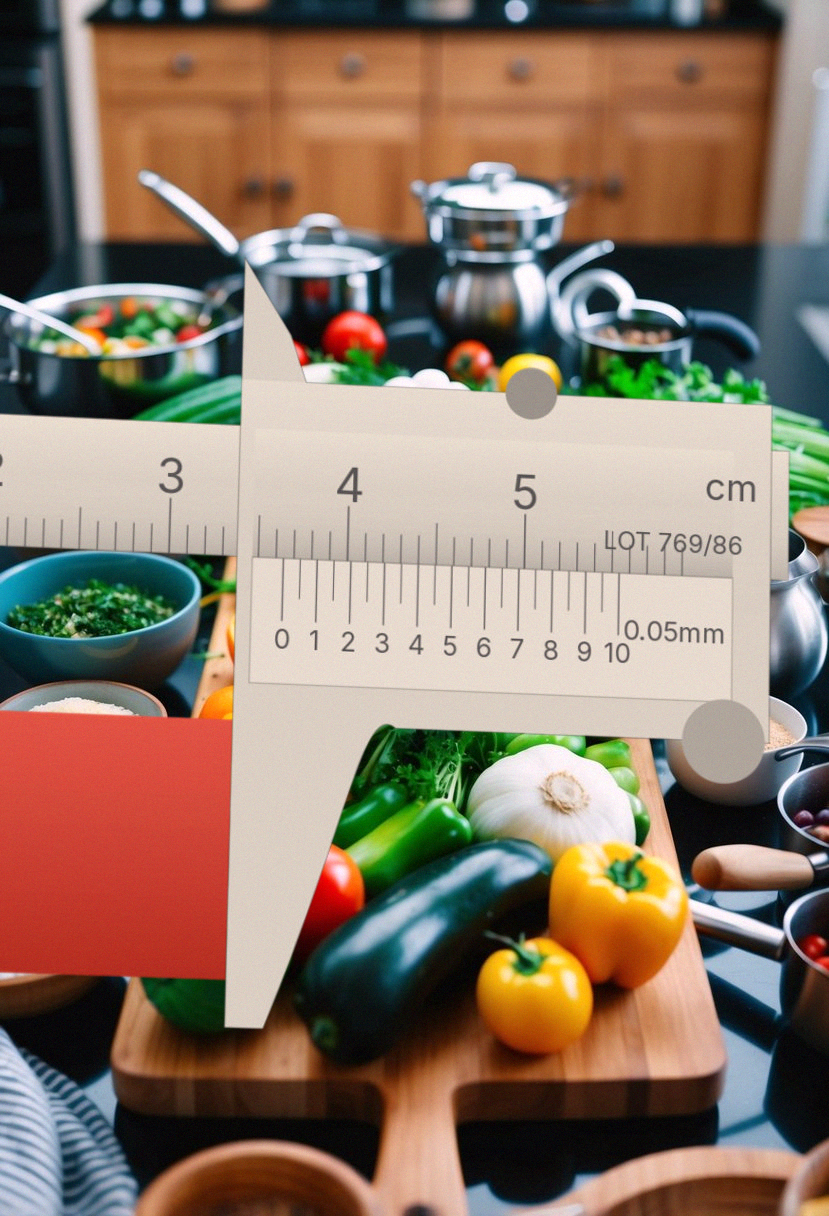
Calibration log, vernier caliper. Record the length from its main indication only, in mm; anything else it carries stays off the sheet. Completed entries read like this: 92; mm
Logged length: 36.4; mm
